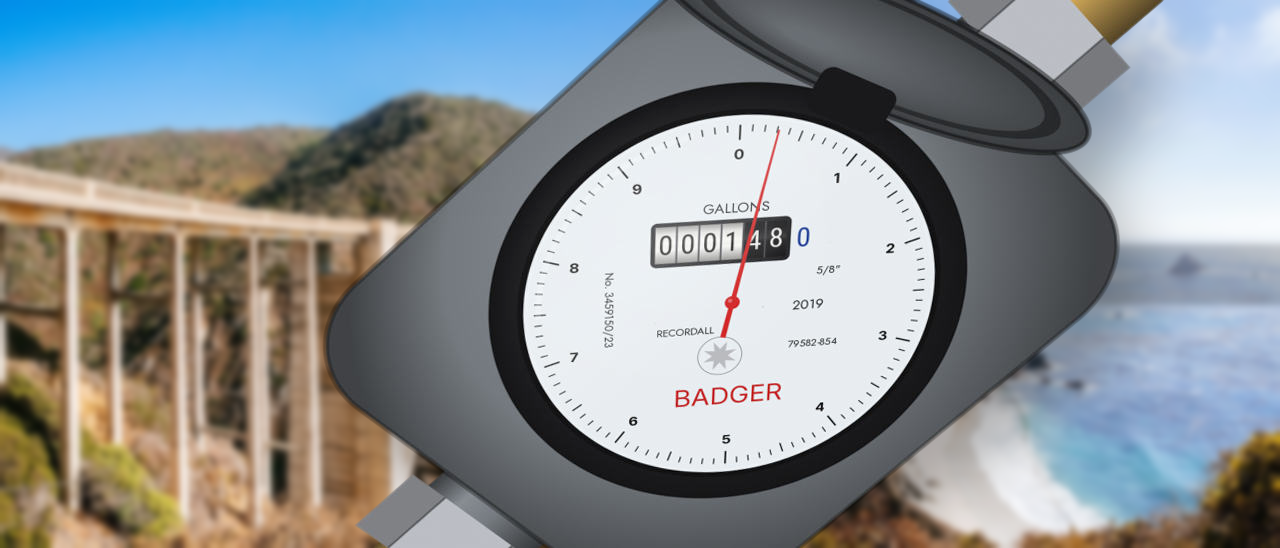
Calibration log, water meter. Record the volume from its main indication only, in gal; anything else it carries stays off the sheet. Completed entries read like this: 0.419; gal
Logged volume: 1480.3; gal
